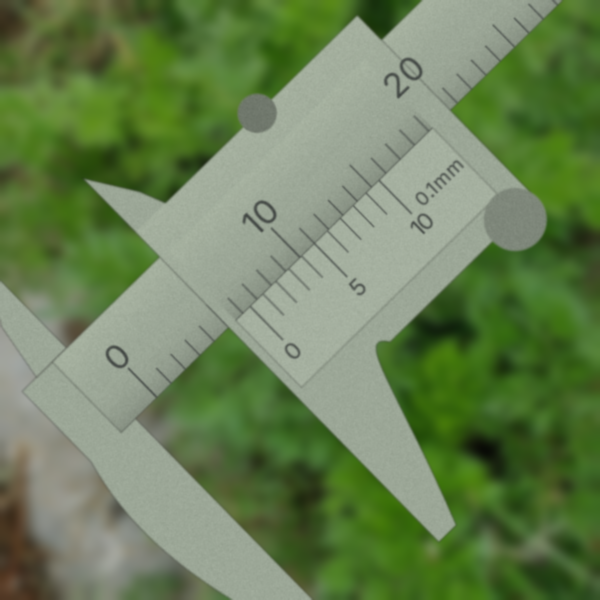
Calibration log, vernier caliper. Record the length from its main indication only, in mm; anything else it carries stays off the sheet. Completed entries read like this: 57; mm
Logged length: 6.5; mm
